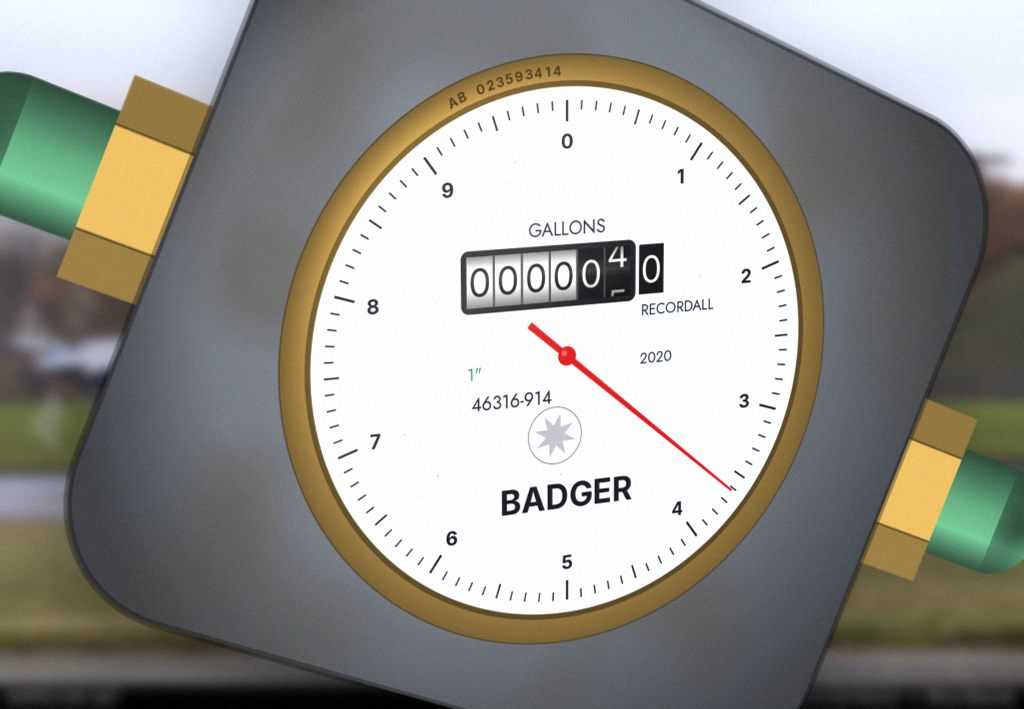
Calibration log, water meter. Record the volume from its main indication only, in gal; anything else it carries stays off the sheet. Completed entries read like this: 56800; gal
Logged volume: 43.6; gal
